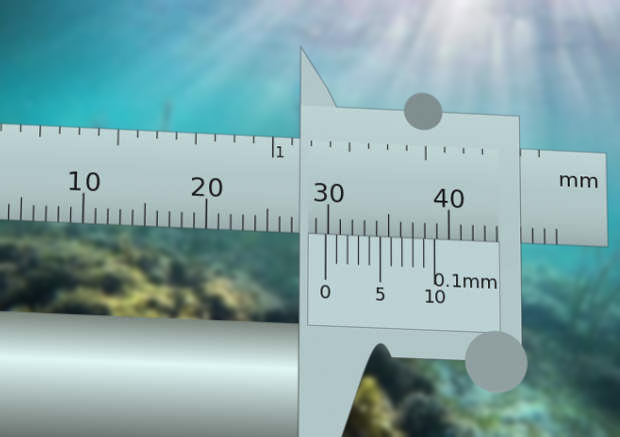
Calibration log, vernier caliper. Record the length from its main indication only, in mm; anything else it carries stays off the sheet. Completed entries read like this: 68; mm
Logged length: 29.8; mm
